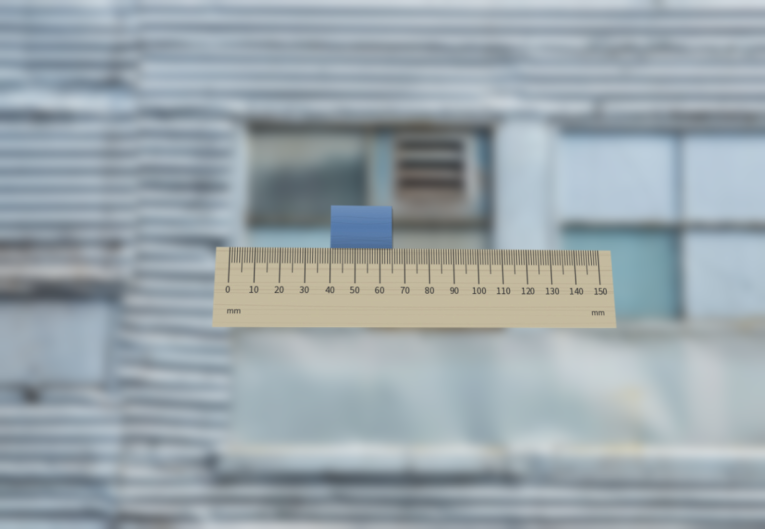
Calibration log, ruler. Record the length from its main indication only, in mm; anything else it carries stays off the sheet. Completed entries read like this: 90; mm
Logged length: 25; mm
